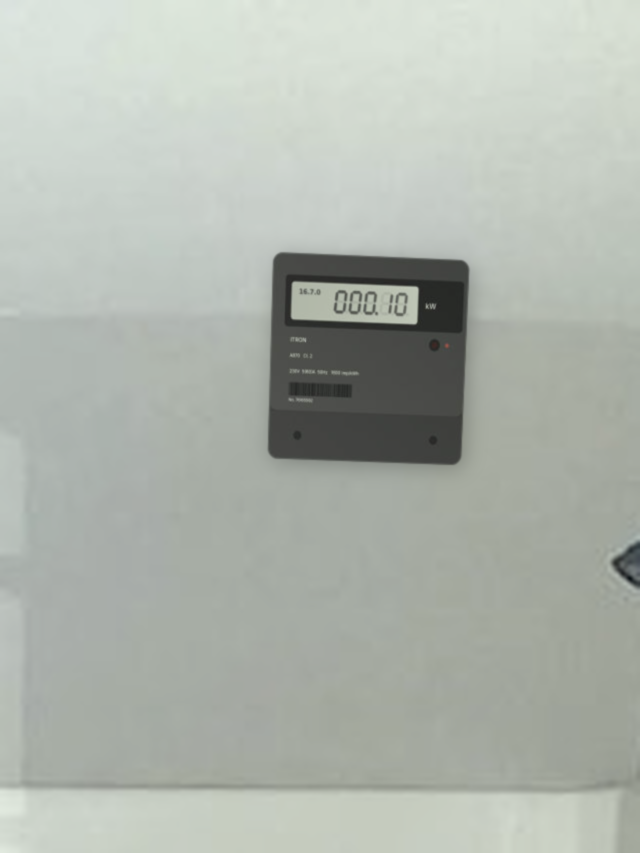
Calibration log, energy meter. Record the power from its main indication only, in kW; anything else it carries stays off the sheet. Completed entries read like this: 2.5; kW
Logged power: 0.10; kW
